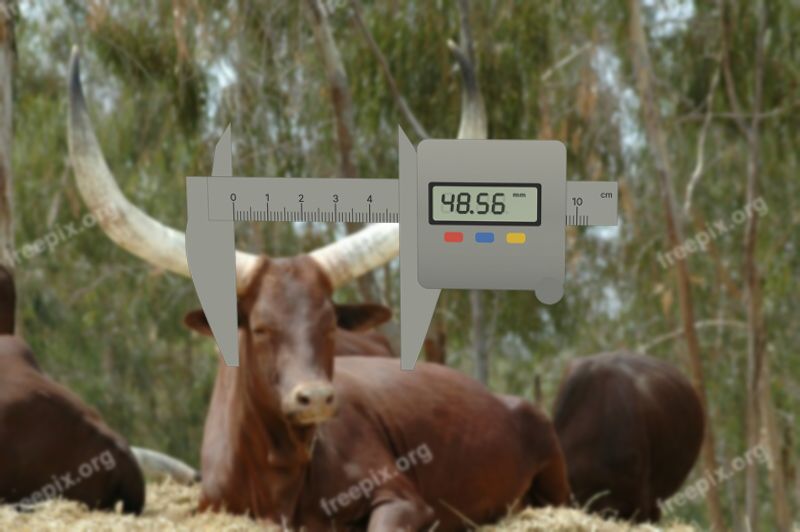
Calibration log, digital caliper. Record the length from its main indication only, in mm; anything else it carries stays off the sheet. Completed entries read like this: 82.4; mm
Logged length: 48.56; mm
